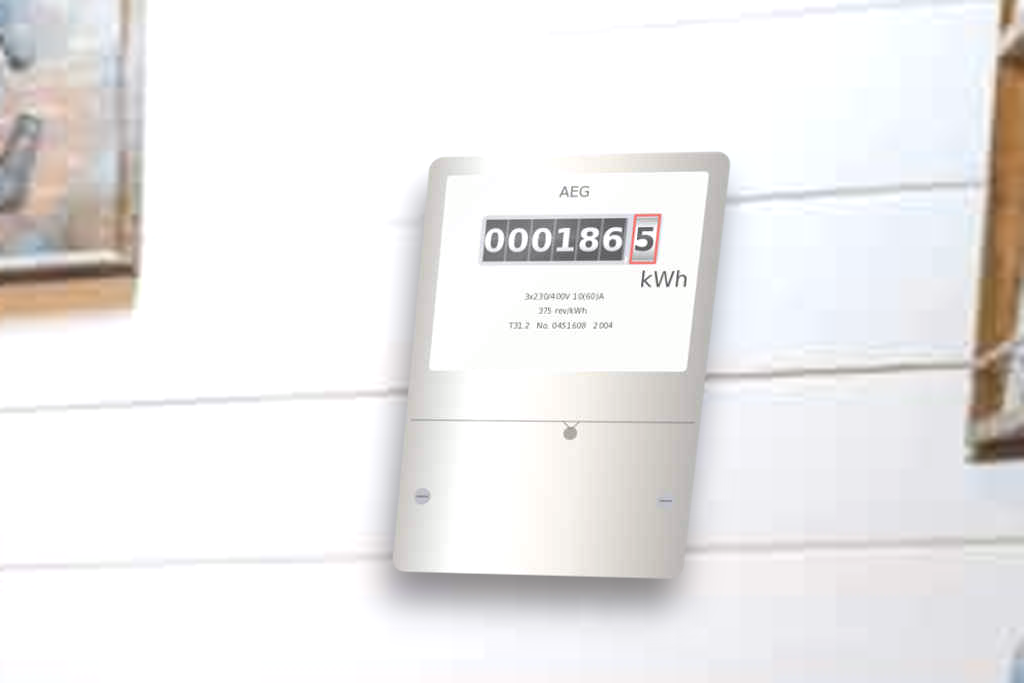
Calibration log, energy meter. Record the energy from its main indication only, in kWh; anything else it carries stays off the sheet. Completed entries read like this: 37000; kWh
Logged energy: 186.5; kWh
